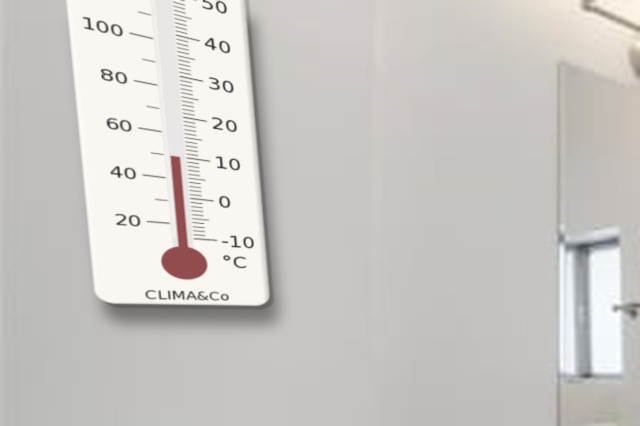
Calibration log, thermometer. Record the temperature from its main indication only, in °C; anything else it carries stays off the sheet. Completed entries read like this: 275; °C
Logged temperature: 10; °C
